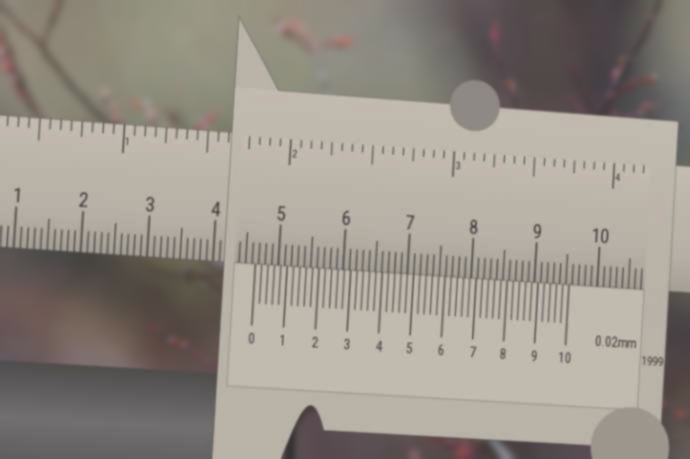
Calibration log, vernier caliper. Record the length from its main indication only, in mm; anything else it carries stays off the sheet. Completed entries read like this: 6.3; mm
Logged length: 46.5; mm
